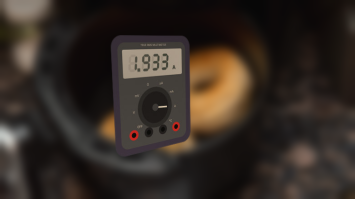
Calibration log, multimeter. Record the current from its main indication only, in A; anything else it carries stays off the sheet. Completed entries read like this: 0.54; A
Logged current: 1.933; A
